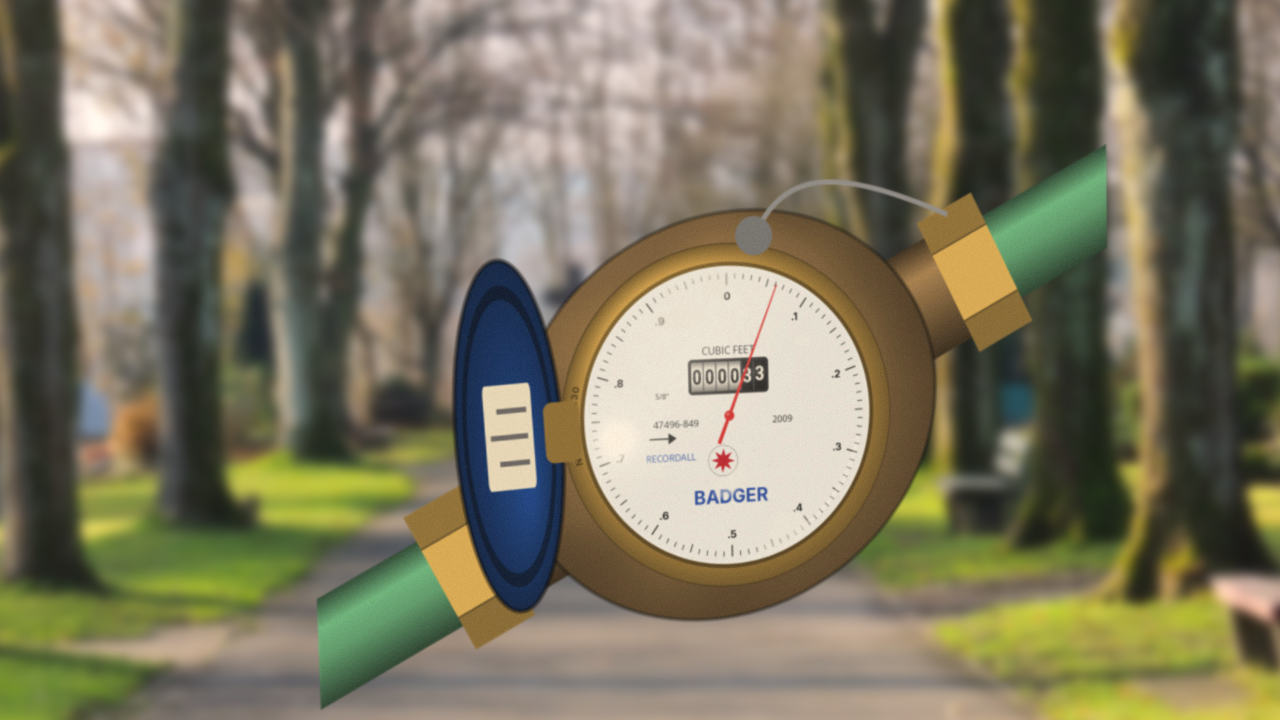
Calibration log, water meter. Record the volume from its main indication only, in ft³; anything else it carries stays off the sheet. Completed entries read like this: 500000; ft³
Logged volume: 33.06; ft³
